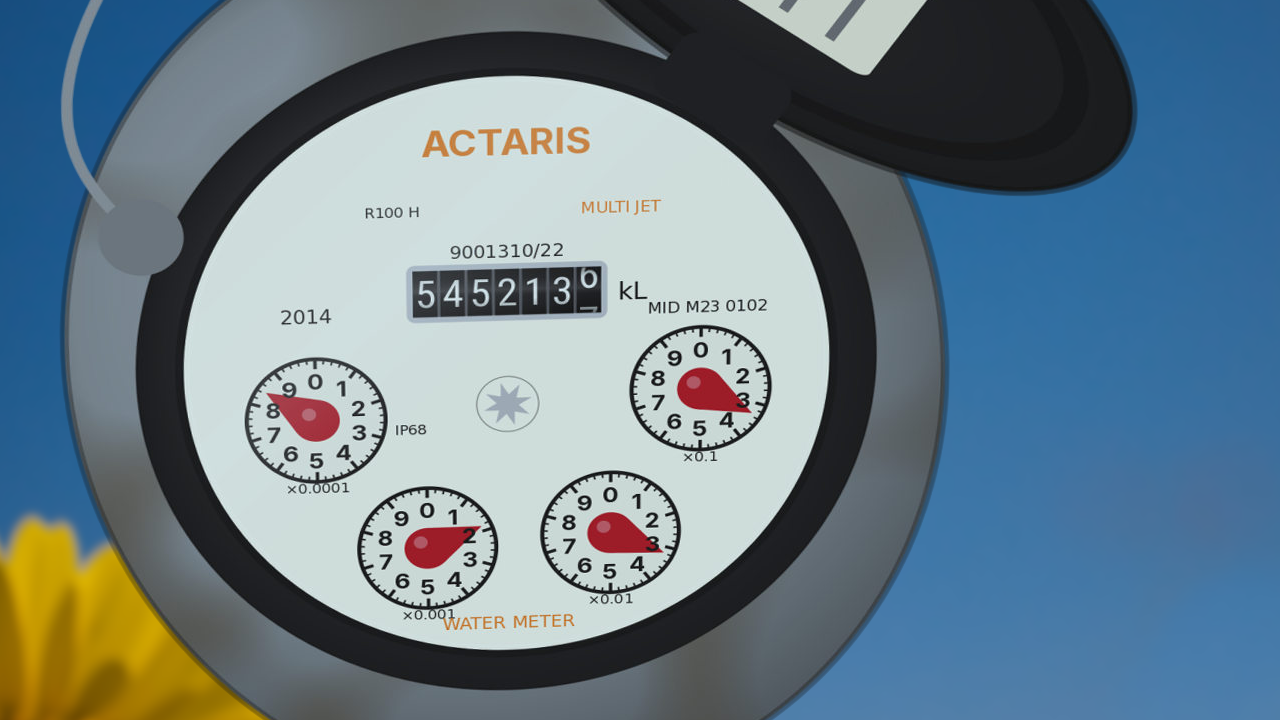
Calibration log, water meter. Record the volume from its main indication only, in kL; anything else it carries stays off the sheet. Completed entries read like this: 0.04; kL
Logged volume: 5452136.3318; kL
